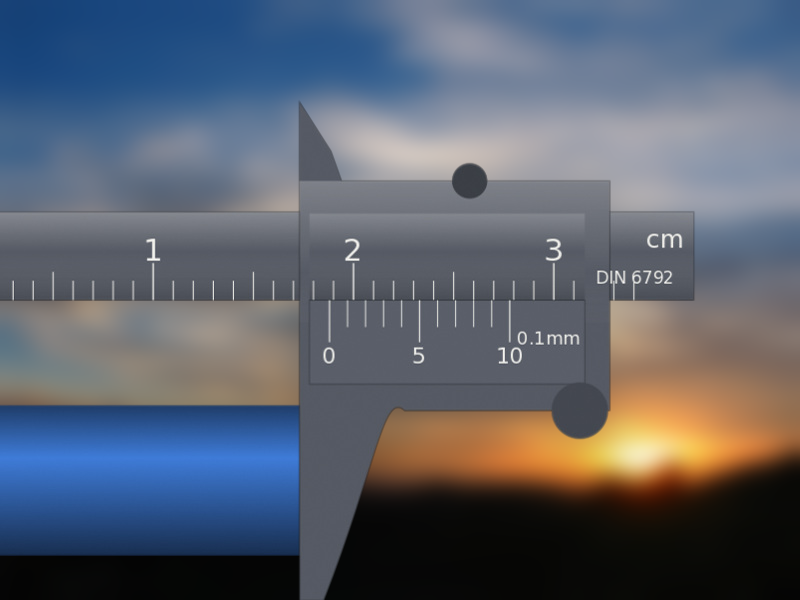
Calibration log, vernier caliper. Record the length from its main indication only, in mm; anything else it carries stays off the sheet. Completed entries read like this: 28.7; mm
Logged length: 18.8; mm
